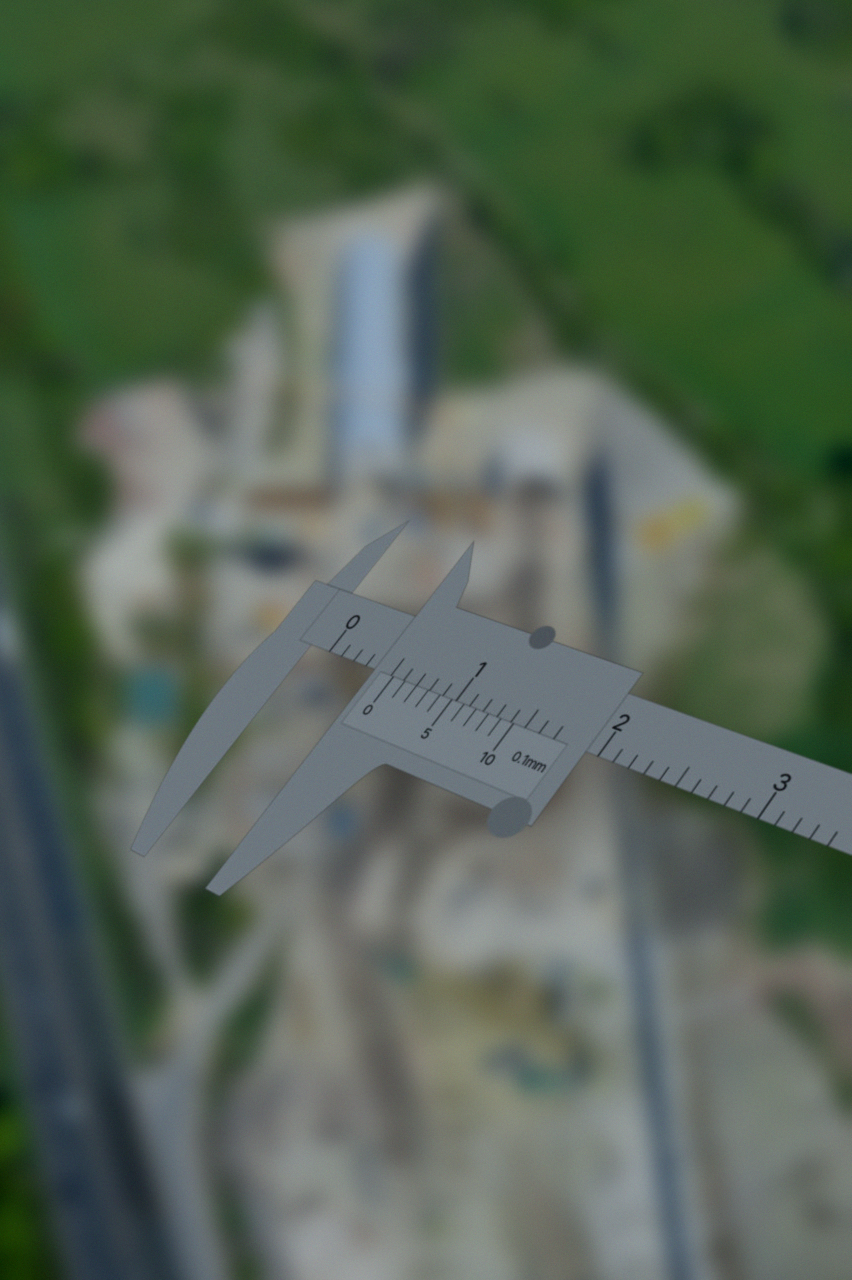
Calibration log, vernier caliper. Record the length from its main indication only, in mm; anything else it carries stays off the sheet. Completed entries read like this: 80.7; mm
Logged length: 5.2; mm
